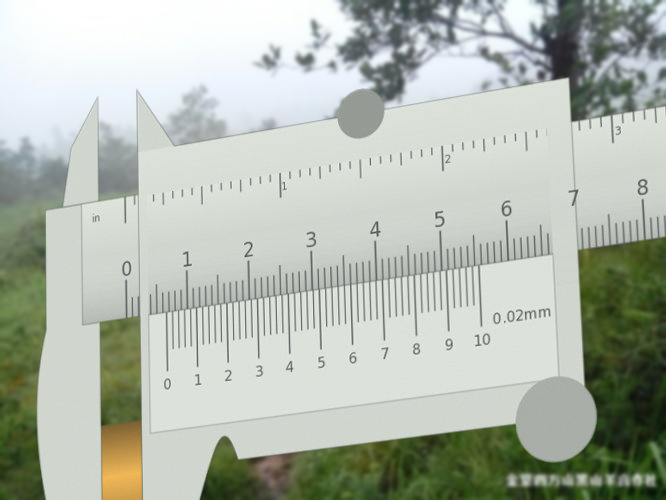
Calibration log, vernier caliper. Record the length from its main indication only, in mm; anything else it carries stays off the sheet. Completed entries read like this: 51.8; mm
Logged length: 6.6; mm
